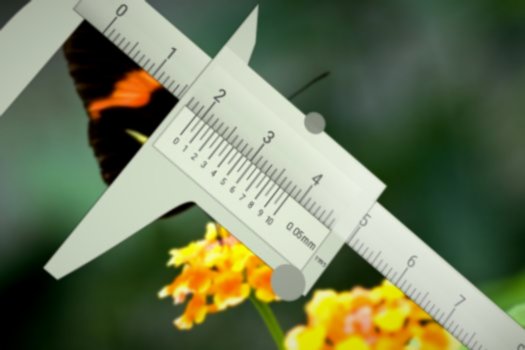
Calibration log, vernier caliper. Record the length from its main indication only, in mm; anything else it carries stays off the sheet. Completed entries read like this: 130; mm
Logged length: 19.0; mm
